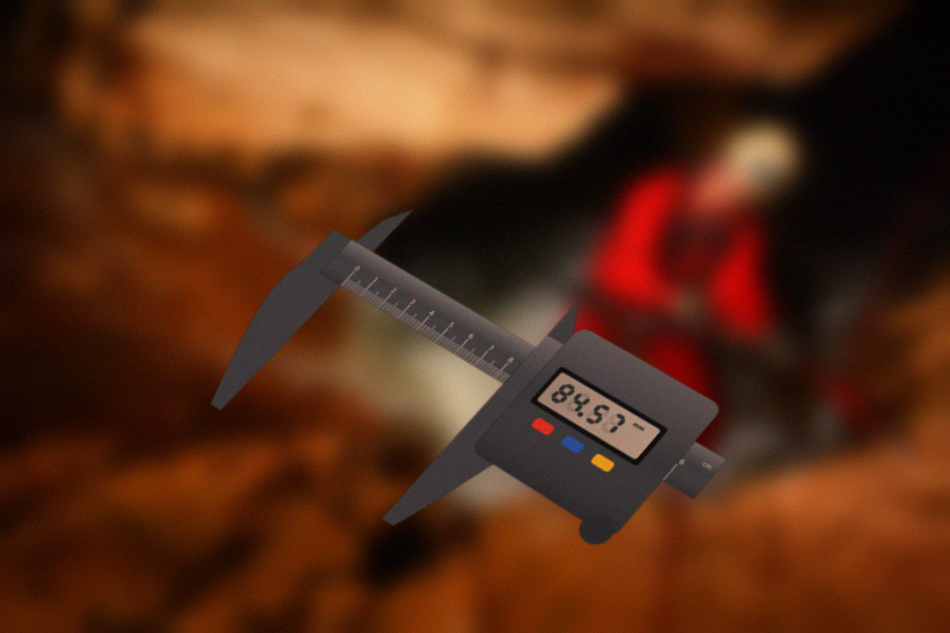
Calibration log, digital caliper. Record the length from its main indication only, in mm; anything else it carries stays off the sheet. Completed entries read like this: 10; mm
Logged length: 84.57; mm
